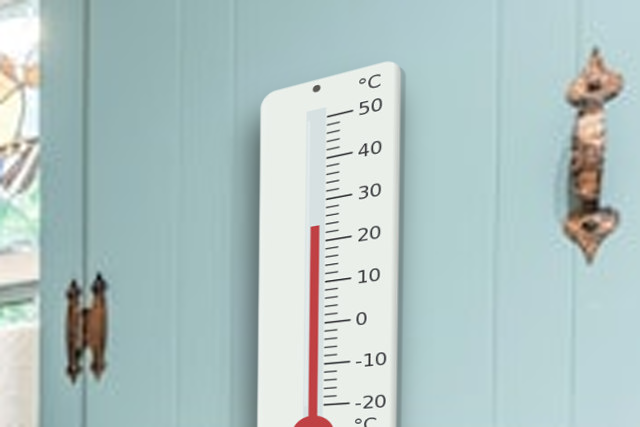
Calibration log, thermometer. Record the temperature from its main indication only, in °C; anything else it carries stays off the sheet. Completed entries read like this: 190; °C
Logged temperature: 24; °C
